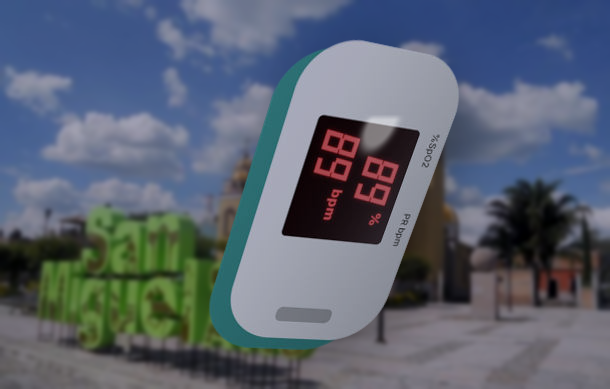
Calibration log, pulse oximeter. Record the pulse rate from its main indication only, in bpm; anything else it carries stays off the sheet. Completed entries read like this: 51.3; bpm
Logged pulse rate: 89; bpm
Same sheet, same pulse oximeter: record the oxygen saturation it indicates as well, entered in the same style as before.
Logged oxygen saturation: 89; %
